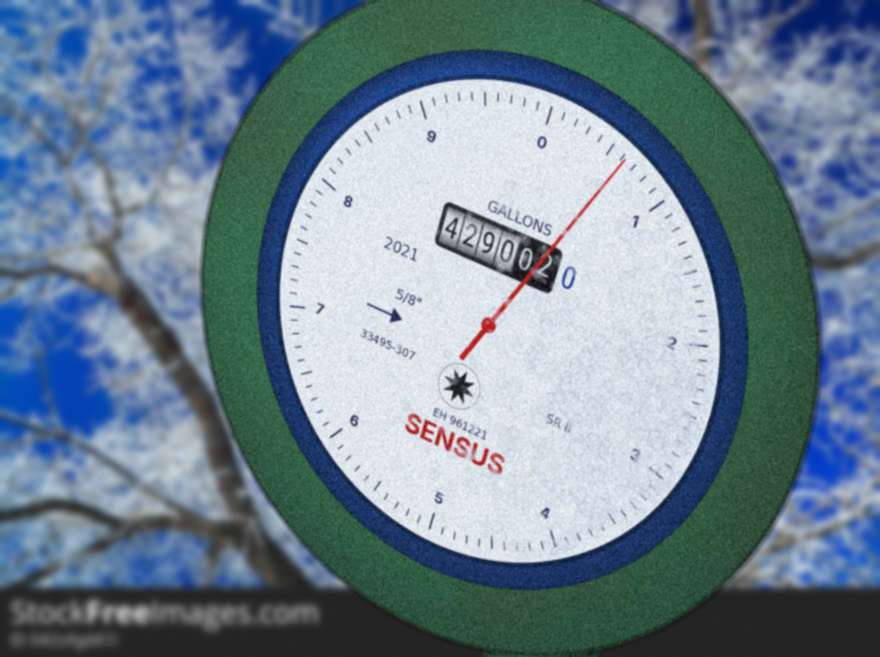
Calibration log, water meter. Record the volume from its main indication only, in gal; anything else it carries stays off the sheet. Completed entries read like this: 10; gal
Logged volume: 4290020.6; gal
